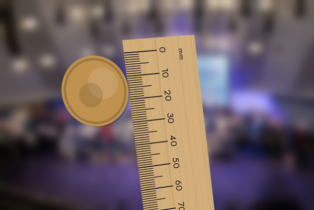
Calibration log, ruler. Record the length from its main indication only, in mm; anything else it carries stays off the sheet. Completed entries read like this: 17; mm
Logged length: 30; mm
